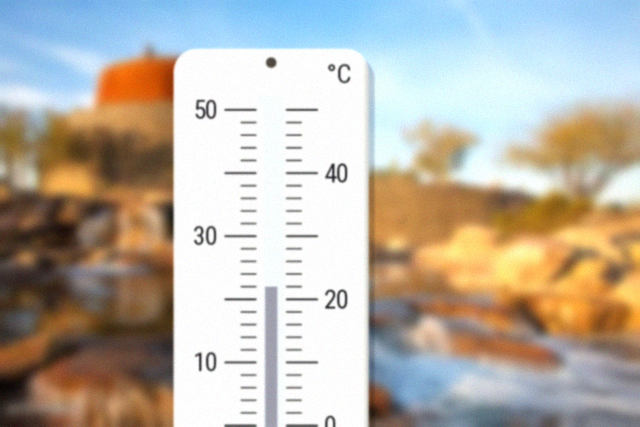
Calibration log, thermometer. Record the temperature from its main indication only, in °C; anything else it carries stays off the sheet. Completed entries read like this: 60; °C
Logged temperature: 22; °C
